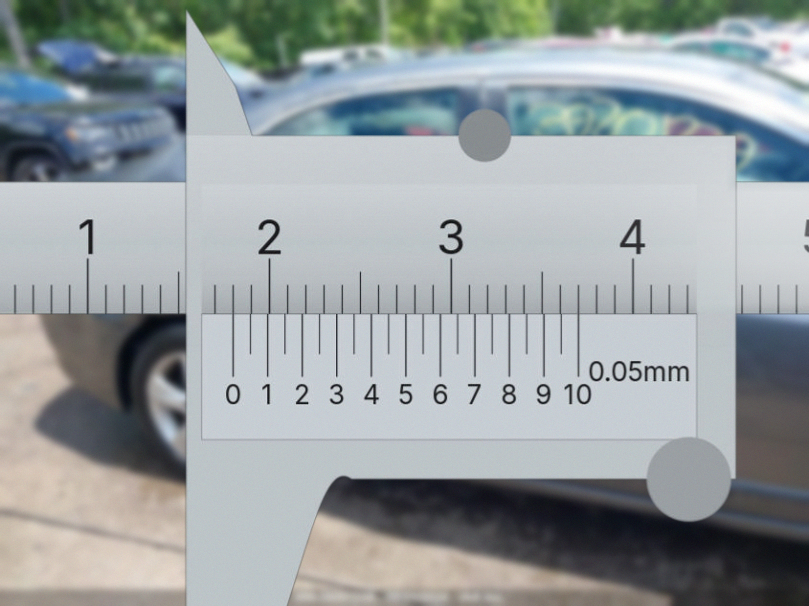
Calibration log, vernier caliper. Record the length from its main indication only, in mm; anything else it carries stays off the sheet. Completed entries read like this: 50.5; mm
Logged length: 18.0; mm
